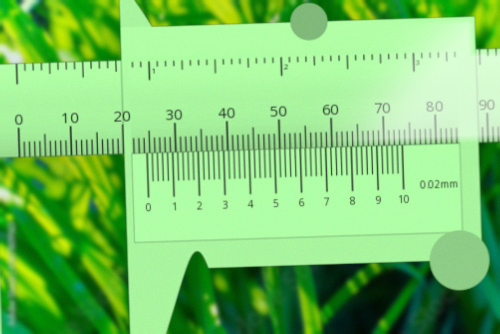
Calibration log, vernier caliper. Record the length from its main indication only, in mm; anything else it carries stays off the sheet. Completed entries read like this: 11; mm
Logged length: 24.5; mm
